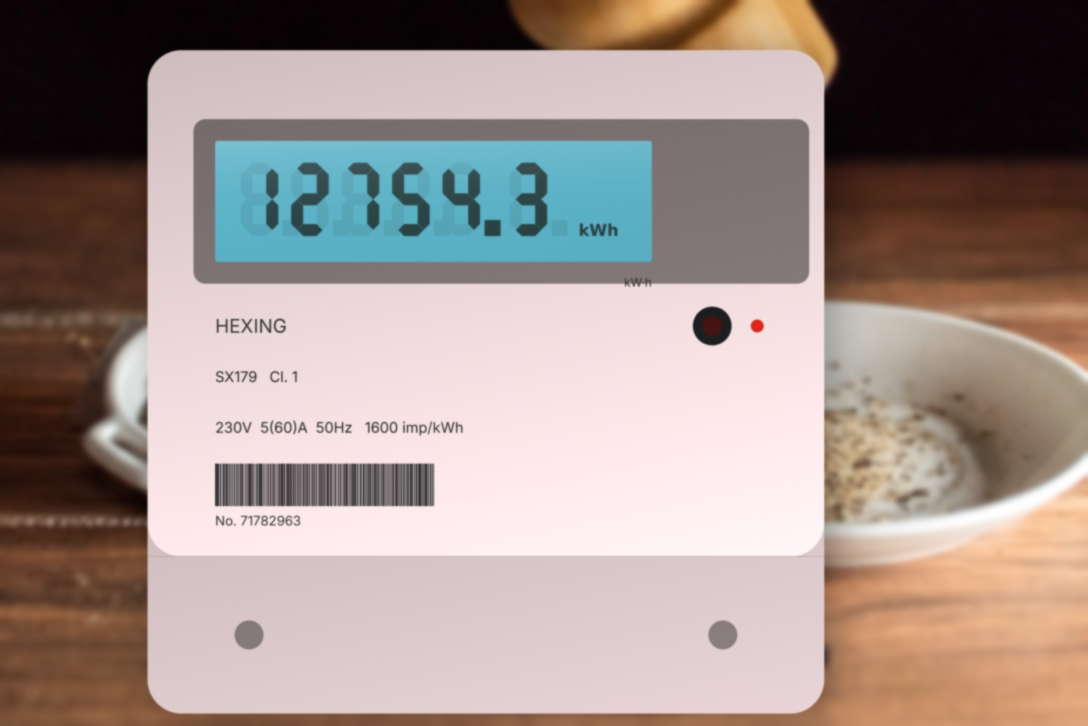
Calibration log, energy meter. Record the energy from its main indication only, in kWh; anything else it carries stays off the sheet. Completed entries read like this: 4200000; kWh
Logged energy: 12754.3; kWh
